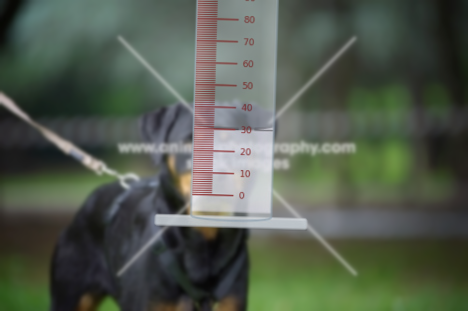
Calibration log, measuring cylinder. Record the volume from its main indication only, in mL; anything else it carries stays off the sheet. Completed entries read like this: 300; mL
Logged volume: 30; mL
